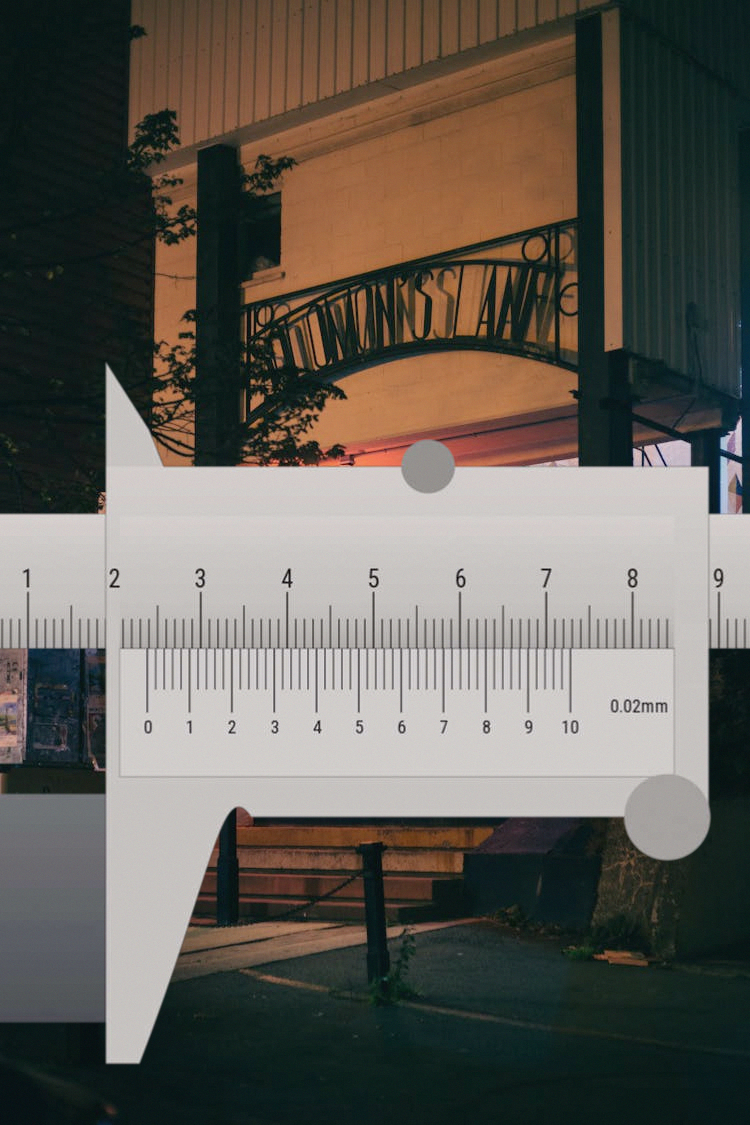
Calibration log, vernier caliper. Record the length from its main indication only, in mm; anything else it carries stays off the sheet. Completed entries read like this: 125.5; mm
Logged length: 23.8; mm
